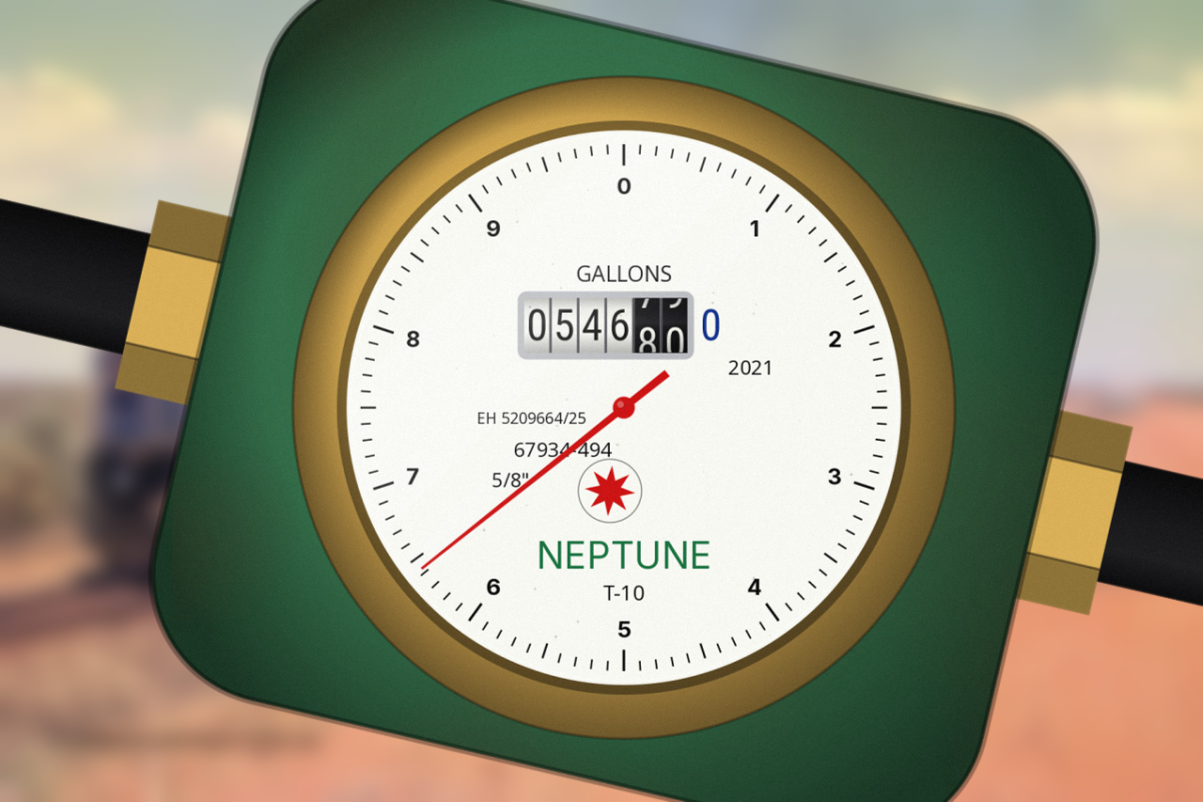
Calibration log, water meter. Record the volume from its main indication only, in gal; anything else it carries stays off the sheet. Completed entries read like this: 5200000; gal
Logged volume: 546796.4; gal
